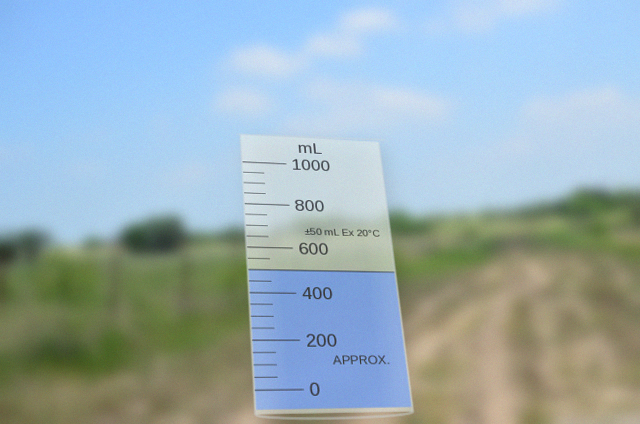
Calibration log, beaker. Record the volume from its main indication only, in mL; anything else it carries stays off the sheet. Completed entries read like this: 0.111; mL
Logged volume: 500; mL
